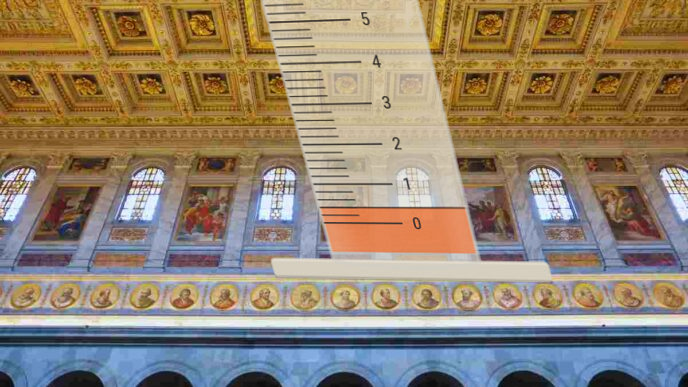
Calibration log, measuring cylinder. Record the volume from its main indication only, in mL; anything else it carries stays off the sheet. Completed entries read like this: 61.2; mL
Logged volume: 0.4; mL
